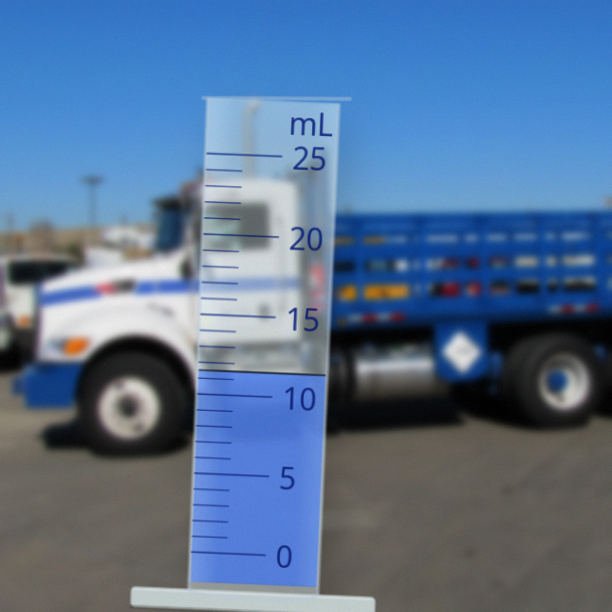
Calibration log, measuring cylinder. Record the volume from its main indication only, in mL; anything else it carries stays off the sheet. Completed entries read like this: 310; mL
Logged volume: 11.5; mL
